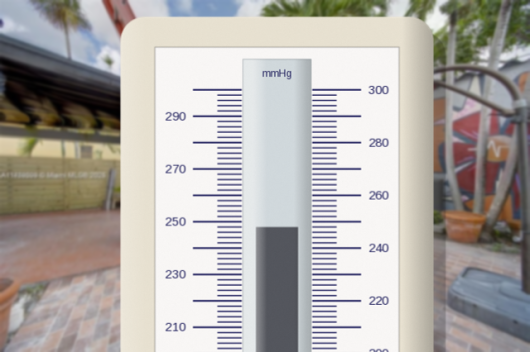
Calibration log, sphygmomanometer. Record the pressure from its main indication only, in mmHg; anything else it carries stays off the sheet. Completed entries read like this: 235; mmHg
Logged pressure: 248; mmHg
